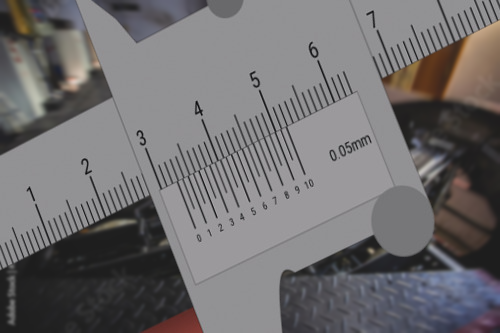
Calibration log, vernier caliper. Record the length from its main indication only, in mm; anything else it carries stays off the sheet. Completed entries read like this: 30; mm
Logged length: 32.8; mm
